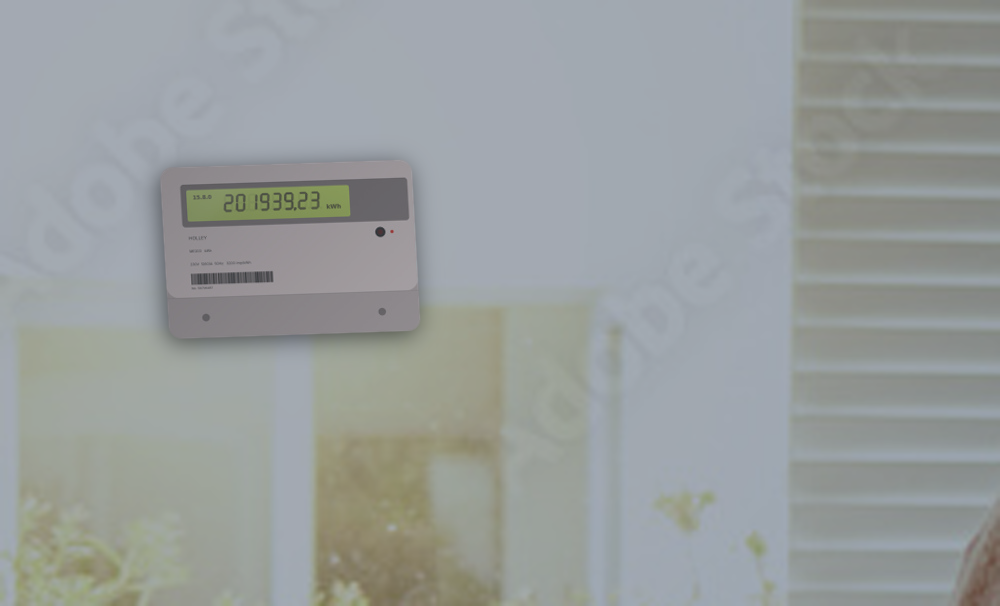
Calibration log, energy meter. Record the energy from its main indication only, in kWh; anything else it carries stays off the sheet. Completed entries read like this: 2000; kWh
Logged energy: 201939.23; kWh
